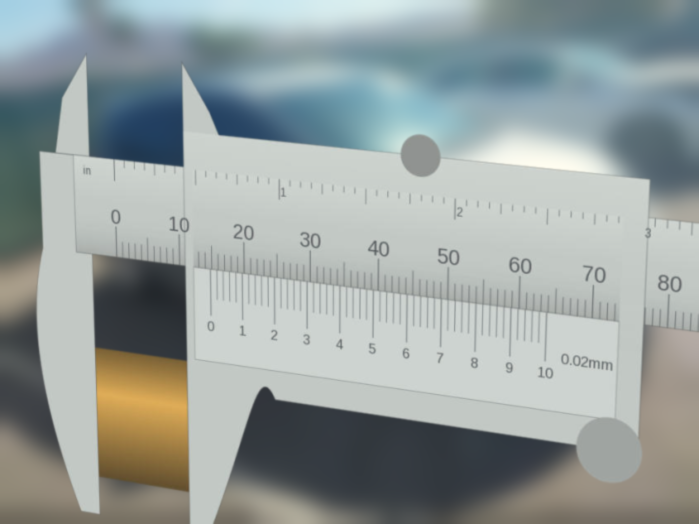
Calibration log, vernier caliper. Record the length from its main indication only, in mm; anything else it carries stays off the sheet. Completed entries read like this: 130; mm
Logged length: 14.8; mm
